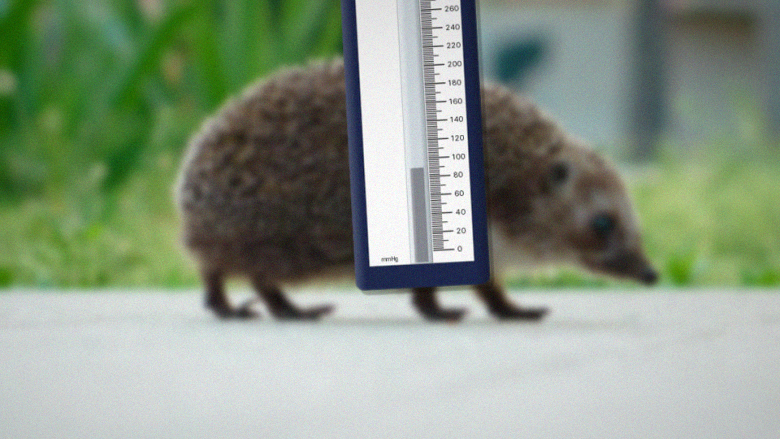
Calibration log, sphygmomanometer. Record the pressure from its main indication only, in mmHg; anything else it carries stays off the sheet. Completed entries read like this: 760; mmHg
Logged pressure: 90; mmHg
